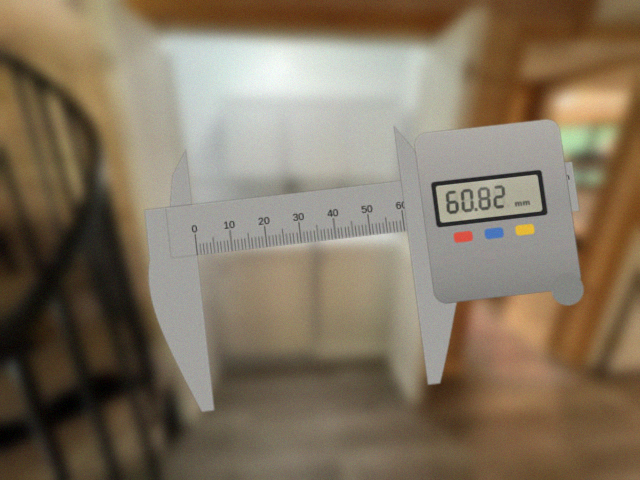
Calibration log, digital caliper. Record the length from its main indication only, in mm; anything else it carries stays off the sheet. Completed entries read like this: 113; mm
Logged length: 60.82; mm
